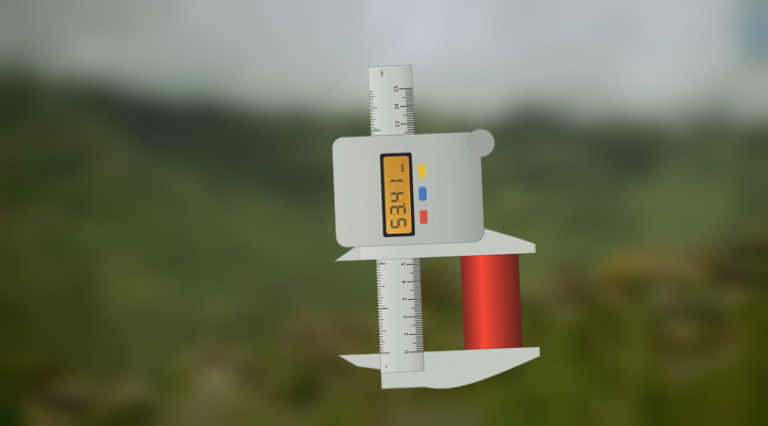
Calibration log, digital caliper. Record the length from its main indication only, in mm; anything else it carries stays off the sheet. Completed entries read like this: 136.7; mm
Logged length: 53.41; mm
